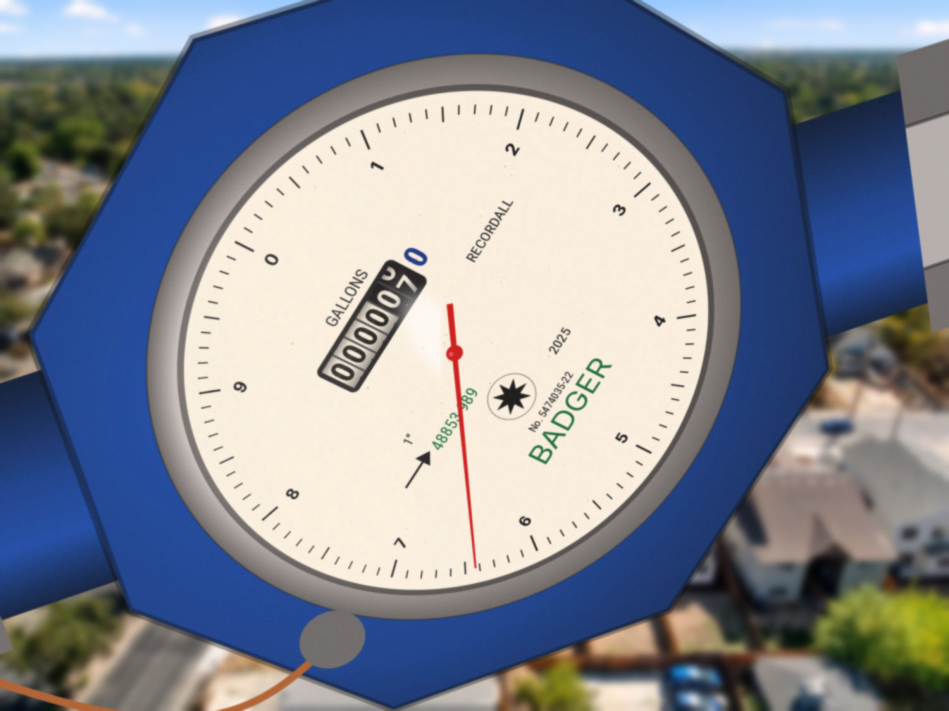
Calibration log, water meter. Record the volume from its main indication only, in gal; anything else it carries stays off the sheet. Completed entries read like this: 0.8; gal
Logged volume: 66.4; gal
